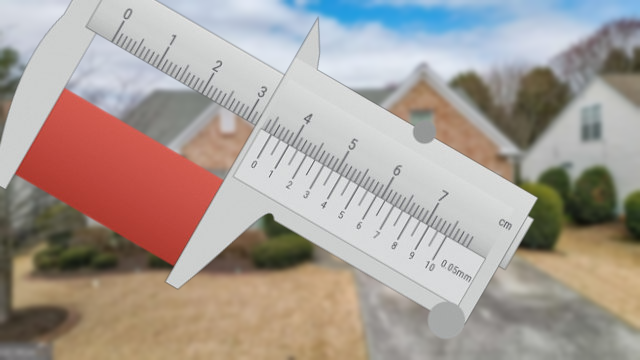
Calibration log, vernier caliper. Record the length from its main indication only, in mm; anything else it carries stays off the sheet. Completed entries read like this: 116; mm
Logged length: 35.5; mm
